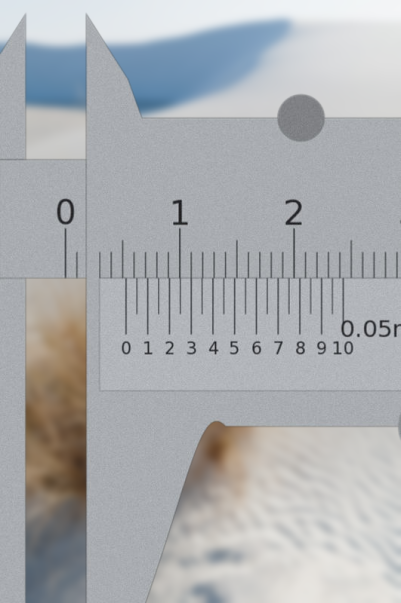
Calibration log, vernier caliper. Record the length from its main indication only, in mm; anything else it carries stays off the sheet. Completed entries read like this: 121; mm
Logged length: 5.3; mm
